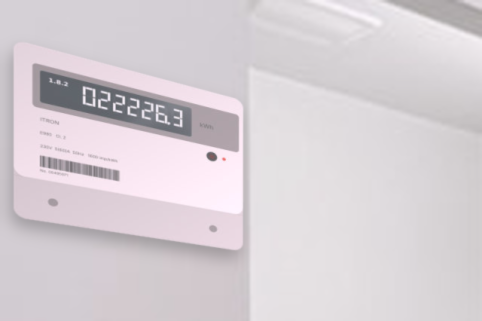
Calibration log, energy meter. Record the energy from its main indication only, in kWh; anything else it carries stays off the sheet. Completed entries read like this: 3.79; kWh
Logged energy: 22226.3; kWh
